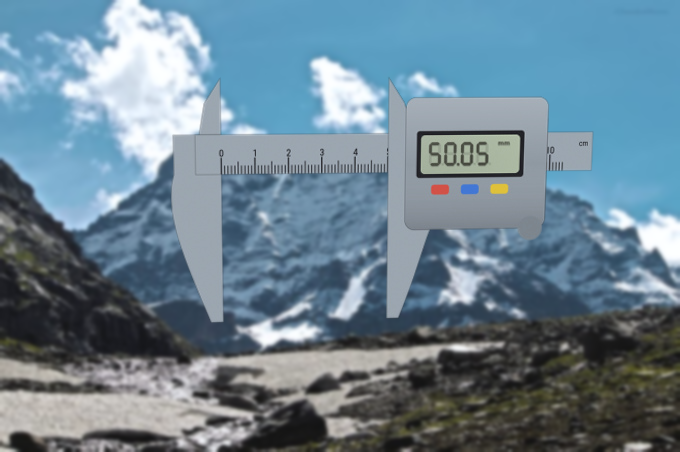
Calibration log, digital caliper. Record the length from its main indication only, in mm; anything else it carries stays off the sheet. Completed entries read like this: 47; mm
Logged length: 50.05; mm
